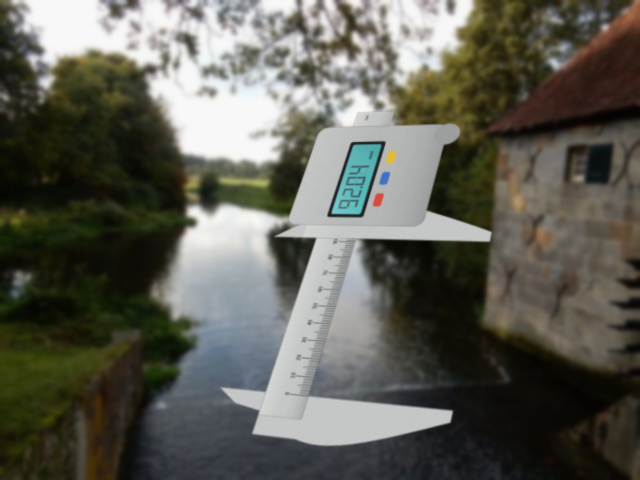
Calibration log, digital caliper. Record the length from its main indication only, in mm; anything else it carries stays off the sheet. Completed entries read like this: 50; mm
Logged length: 92.04; mm
